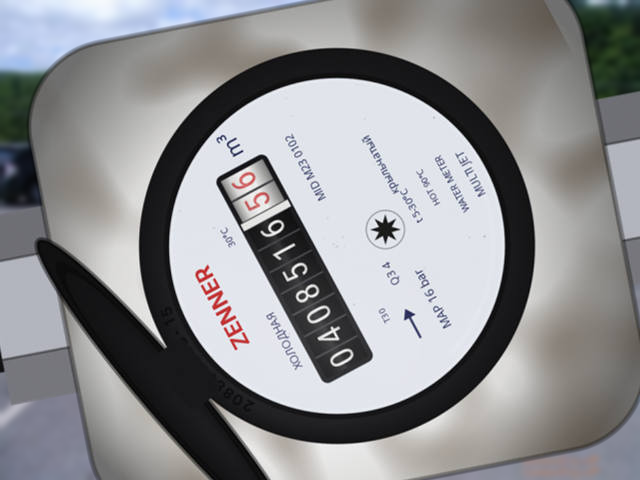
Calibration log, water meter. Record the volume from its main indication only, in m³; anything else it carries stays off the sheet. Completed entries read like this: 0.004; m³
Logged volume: 408516.56; m³
